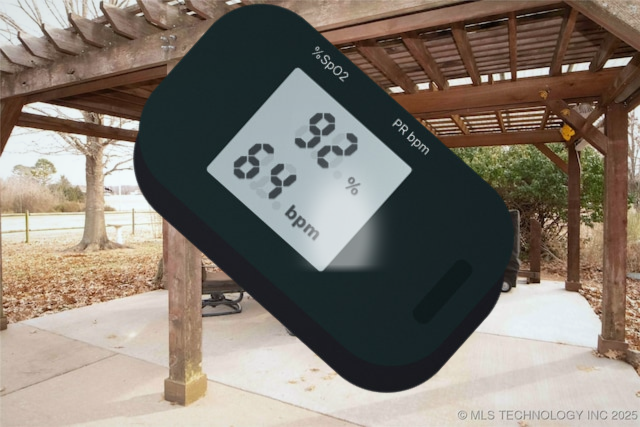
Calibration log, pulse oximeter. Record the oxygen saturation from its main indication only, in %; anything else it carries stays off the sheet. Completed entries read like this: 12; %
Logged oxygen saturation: 92; %
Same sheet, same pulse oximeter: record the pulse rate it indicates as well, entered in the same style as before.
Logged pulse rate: 64; bpm
